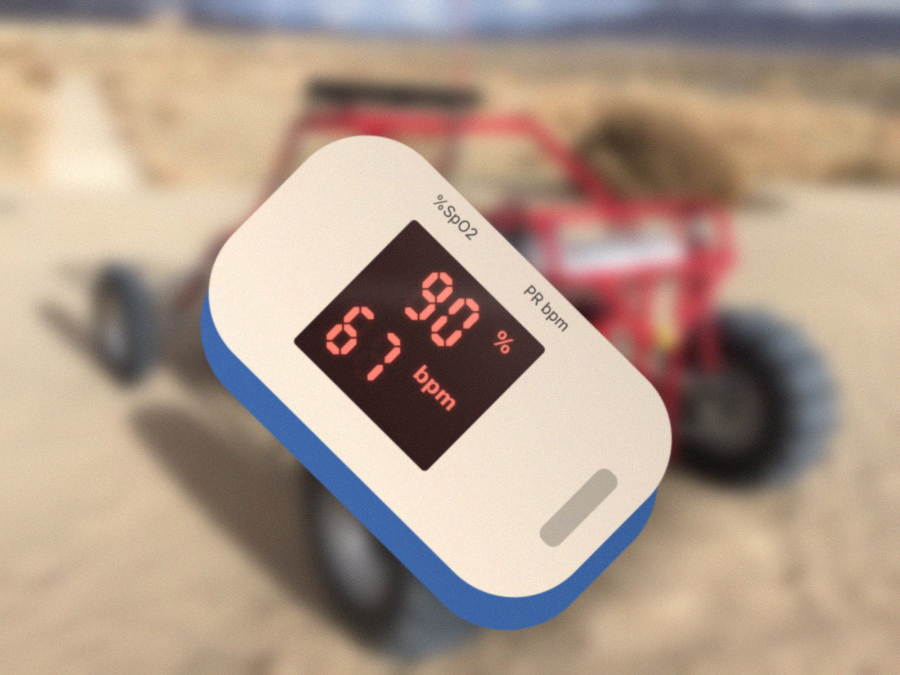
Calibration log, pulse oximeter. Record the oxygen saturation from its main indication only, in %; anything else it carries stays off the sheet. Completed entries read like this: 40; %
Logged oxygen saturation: 90; %
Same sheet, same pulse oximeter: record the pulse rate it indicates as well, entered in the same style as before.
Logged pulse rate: 67; bpm
